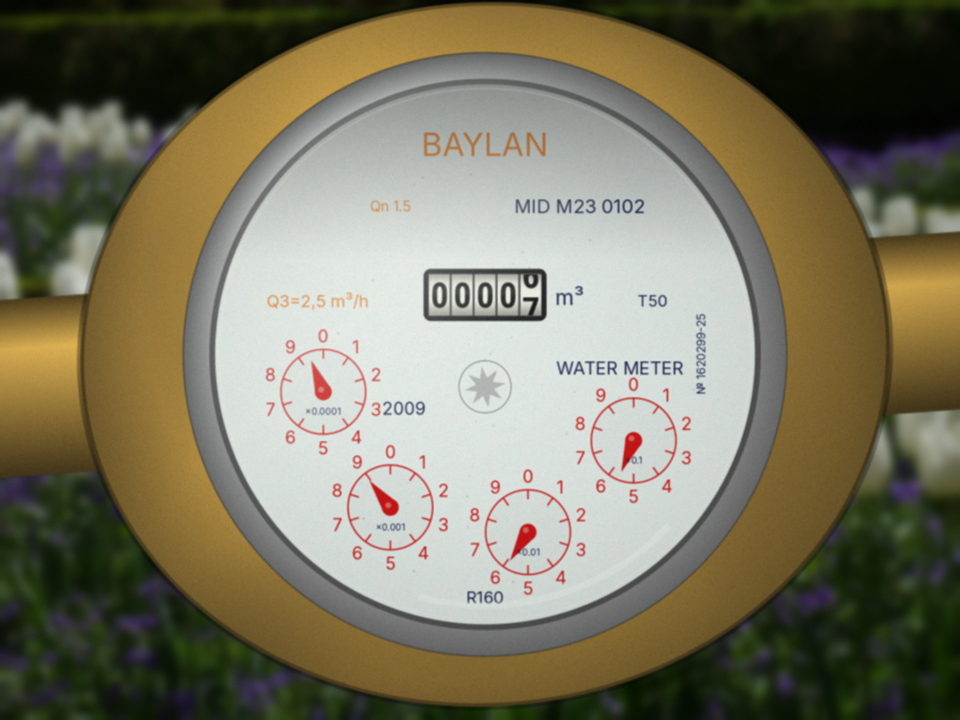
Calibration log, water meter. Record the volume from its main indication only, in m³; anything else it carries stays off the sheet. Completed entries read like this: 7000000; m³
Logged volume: 6.5589; m³
